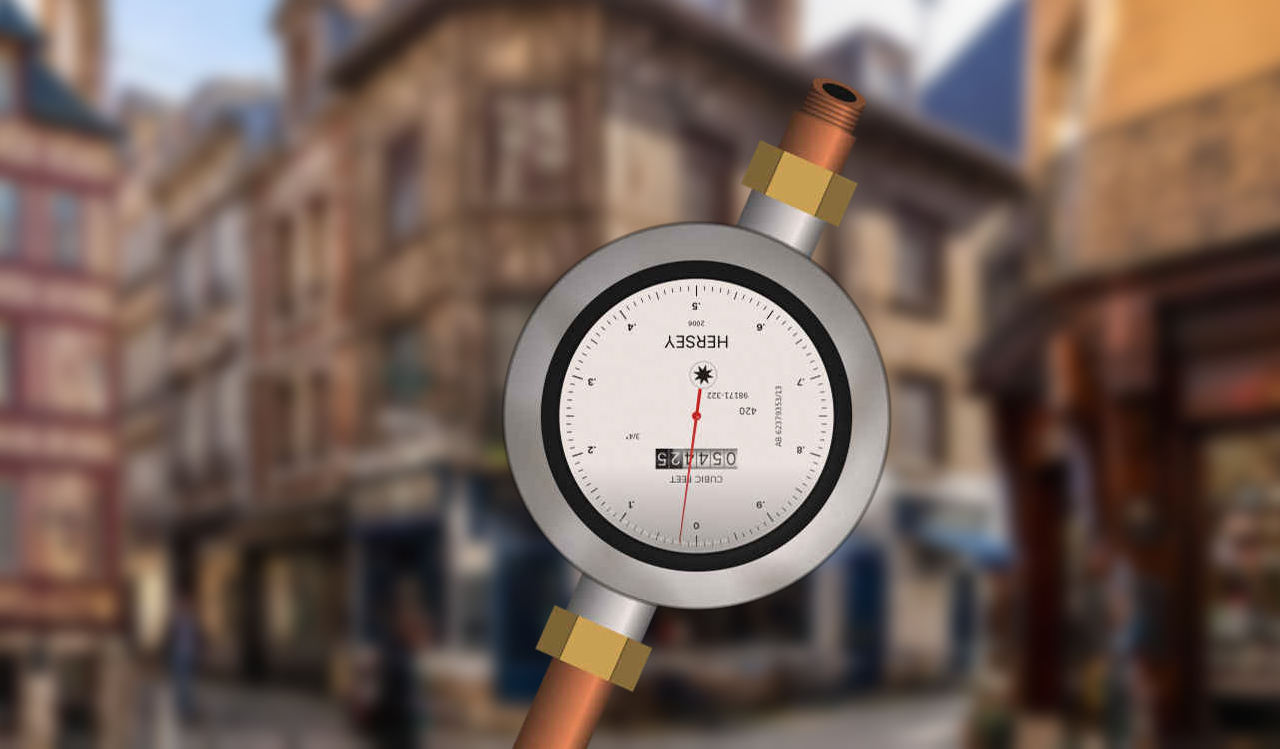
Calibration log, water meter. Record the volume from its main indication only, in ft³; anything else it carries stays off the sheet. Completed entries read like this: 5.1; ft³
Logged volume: 54425.02; ft³
